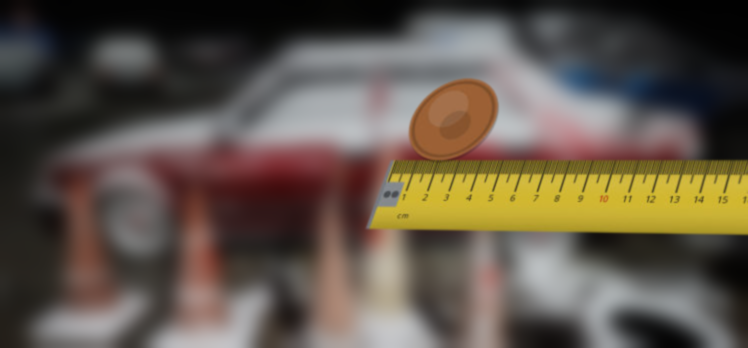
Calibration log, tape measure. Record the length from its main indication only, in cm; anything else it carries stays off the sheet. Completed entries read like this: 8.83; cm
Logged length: 4; cm
